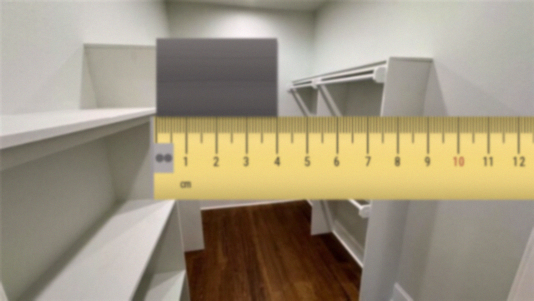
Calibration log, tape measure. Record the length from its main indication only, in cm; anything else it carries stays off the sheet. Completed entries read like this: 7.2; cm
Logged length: 4; cm
